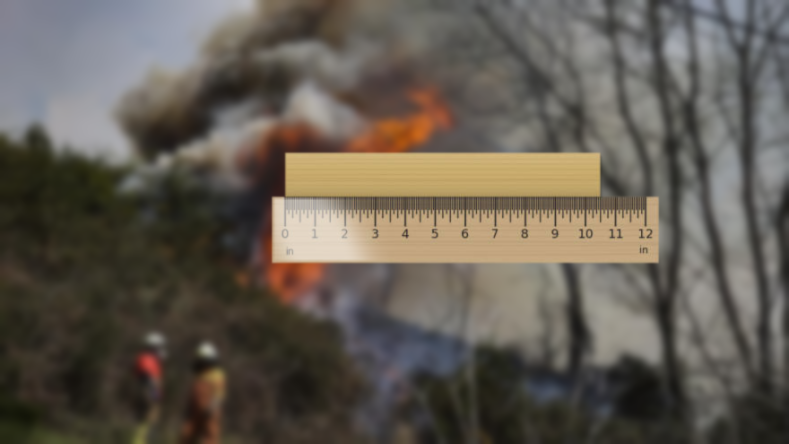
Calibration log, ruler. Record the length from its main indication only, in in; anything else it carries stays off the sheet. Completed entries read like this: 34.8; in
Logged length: 10.5; in
